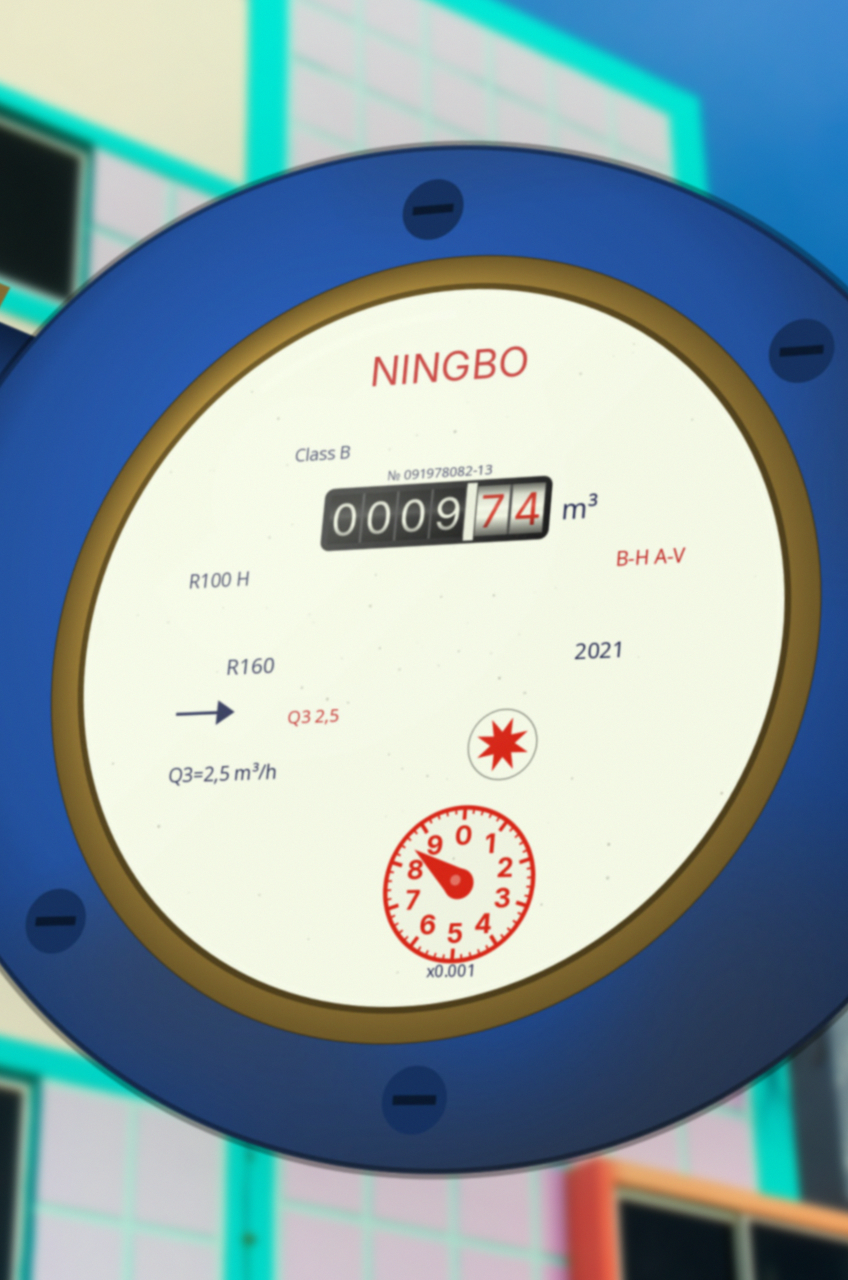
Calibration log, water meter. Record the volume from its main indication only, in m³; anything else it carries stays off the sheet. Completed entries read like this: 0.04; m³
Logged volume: 9.748; m³
